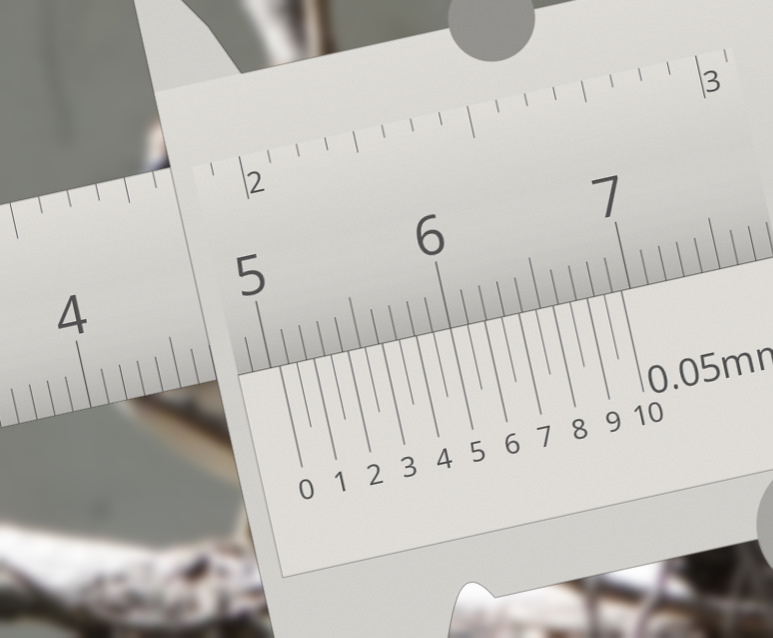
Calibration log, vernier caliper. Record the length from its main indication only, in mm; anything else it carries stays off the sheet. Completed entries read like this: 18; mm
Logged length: 50.5; mm
